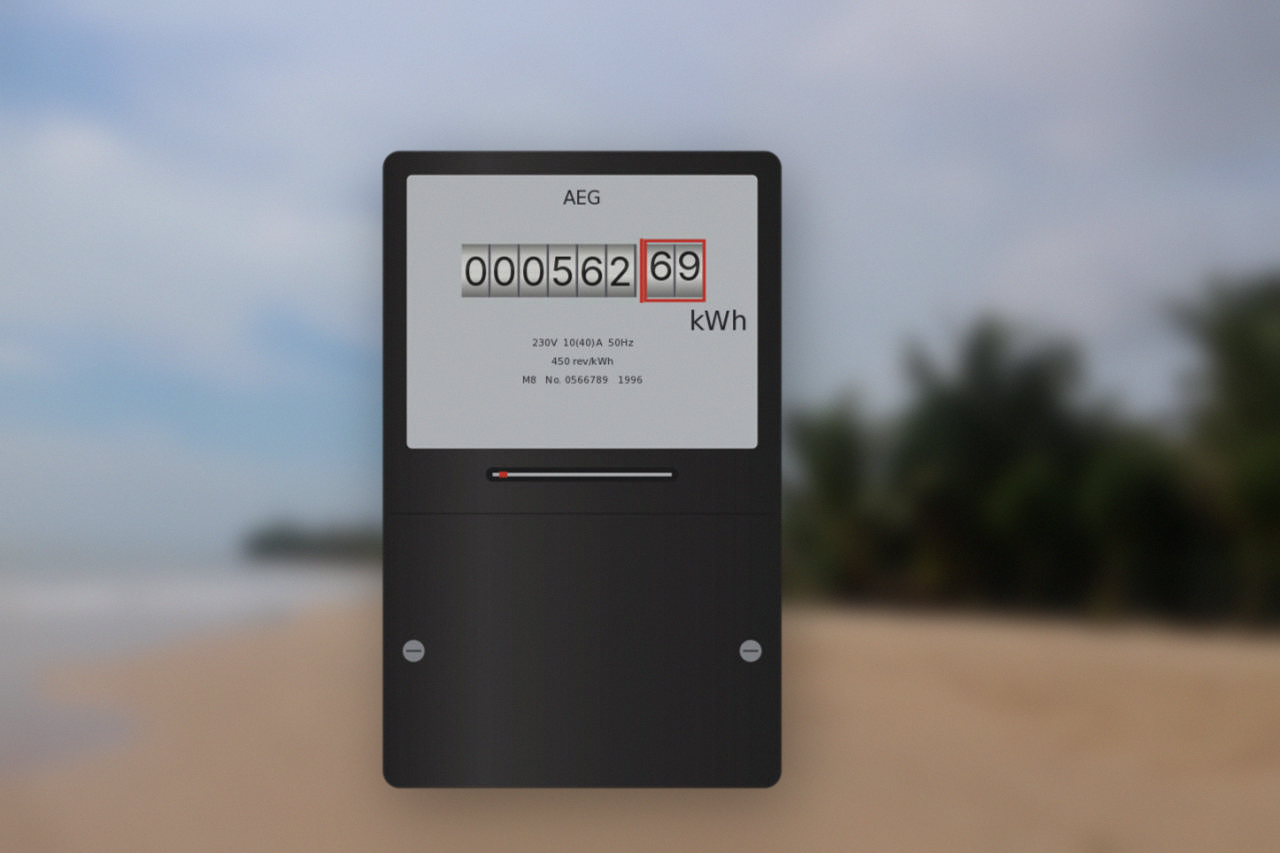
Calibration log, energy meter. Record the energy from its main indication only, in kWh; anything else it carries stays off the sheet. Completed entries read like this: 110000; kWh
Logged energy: 562.69; kWh
